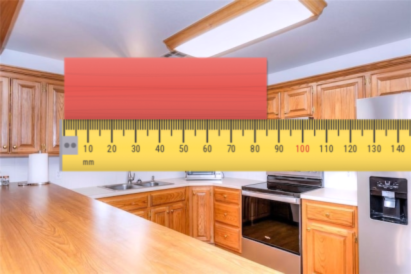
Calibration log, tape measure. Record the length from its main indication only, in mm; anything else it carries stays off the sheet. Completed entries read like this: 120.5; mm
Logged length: 85; mm
